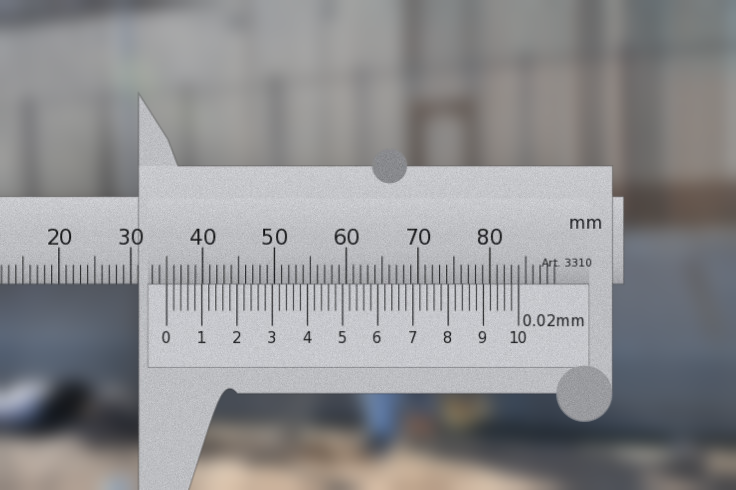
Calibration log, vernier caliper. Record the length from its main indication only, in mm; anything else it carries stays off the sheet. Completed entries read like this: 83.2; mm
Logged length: 35.0; mm
